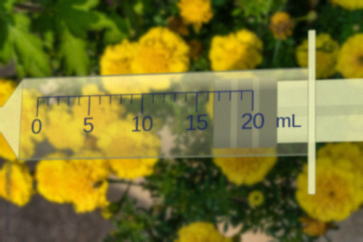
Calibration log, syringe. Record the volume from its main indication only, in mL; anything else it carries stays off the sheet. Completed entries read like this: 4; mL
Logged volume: 16.5; mL
